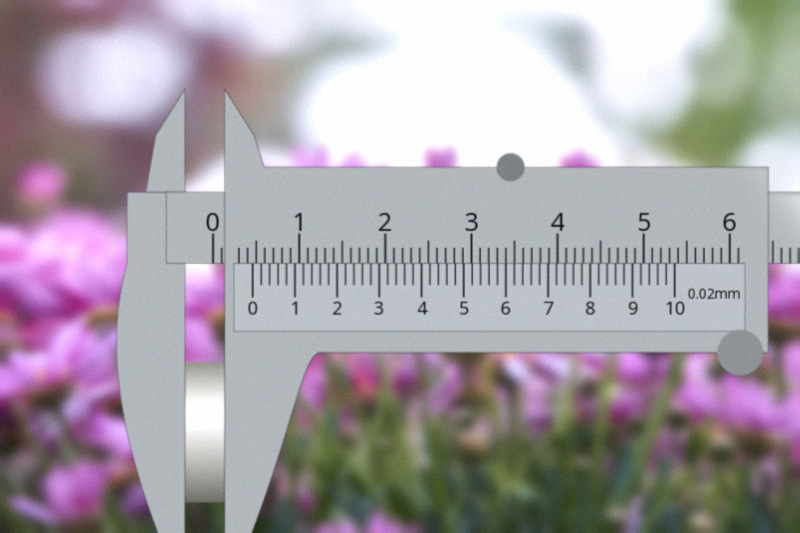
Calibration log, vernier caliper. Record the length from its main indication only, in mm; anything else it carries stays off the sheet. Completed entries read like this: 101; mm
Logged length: 4.6; mm
